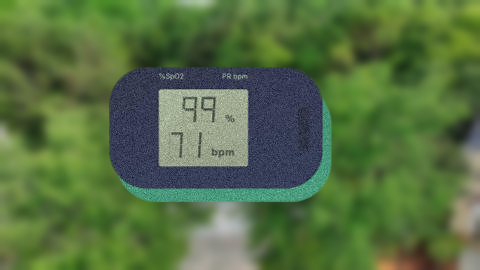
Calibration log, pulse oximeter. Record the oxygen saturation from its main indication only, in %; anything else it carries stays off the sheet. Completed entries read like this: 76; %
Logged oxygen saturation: 99; %
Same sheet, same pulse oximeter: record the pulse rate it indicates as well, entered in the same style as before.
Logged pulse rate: 71; bpm
